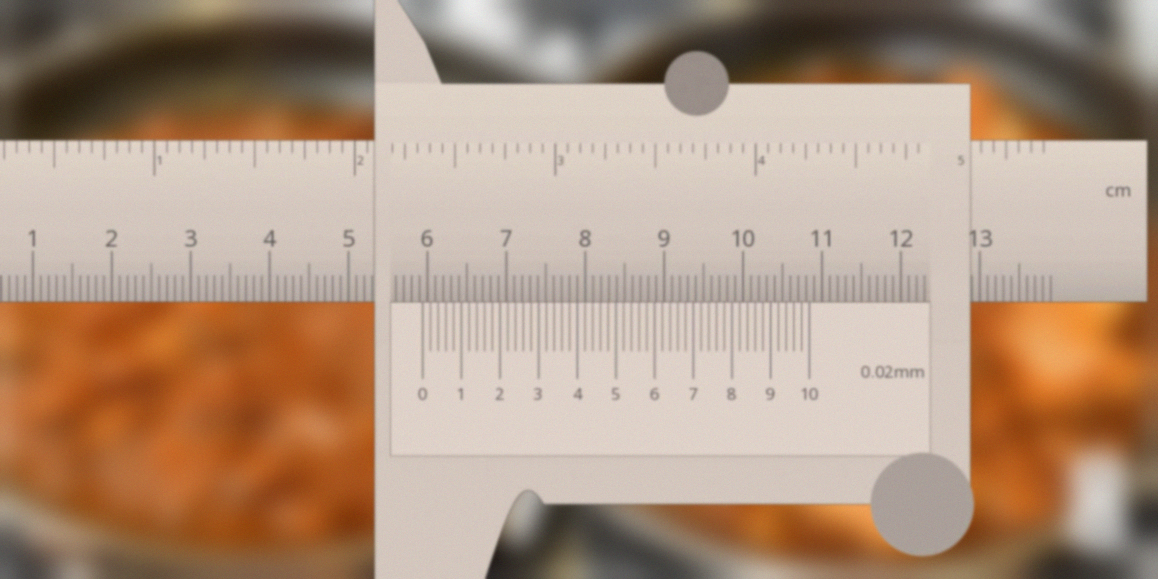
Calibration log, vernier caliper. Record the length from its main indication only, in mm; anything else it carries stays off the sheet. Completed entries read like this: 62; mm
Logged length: 59.4; mm
